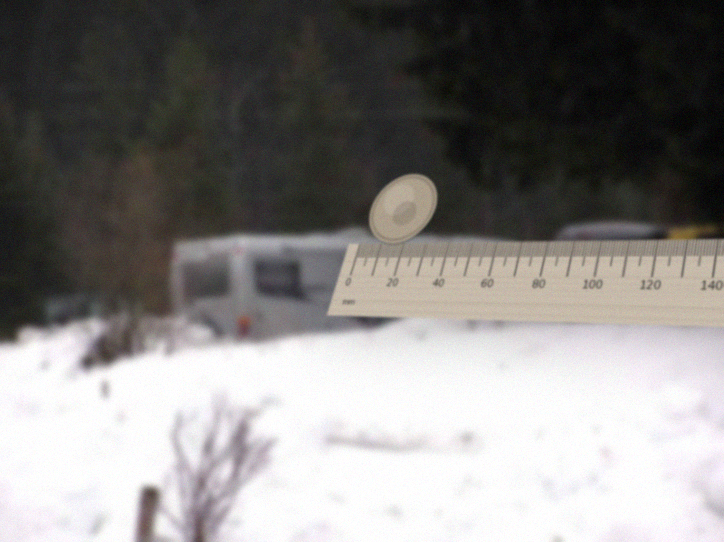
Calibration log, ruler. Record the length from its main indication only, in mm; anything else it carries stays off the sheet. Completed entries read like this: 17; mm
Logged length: 30; mm
